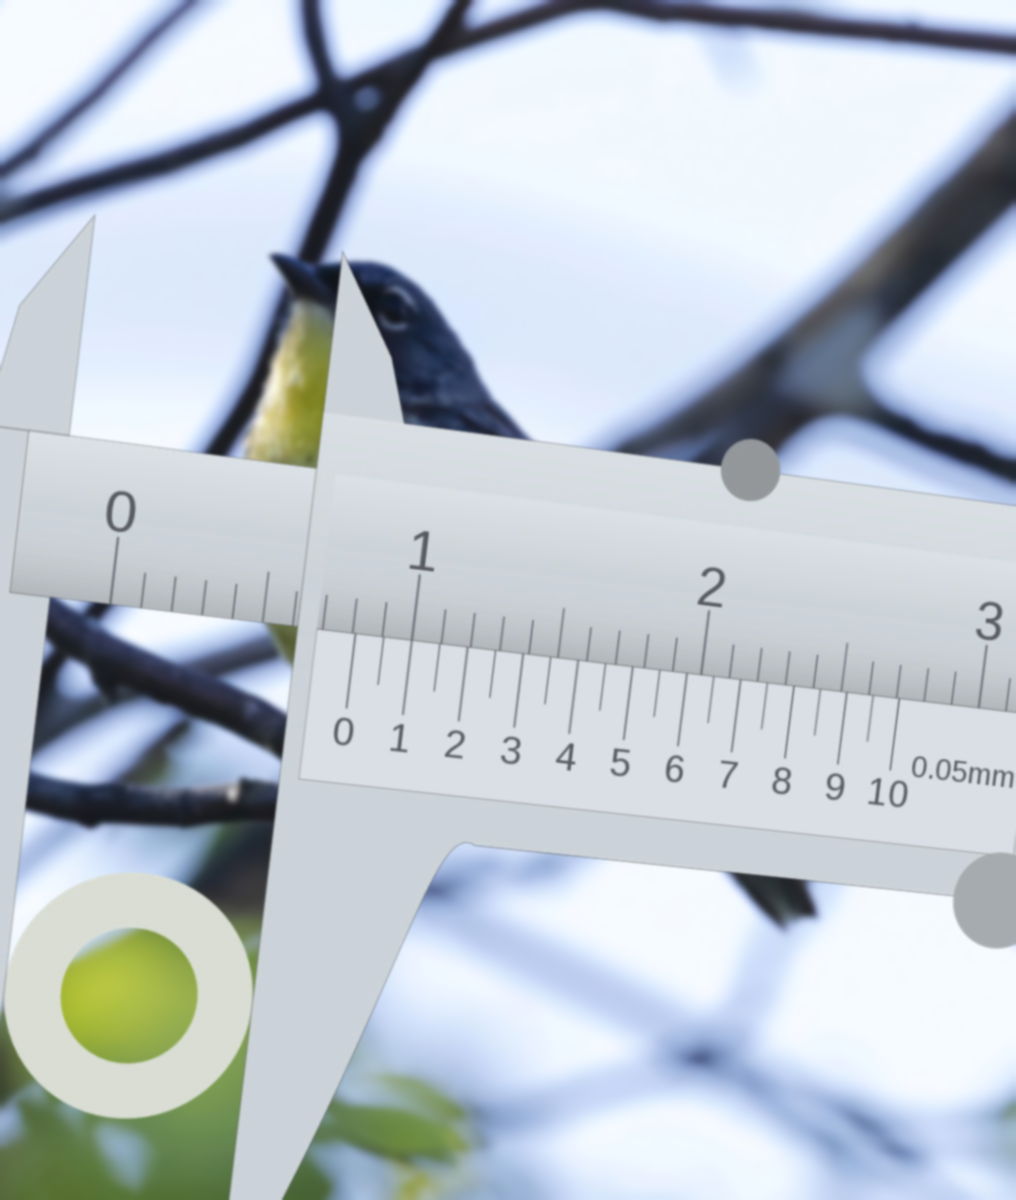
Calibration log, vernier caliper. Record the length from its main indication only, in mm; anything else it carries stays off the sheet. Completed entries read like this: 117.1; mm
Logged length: 8.1; mm
